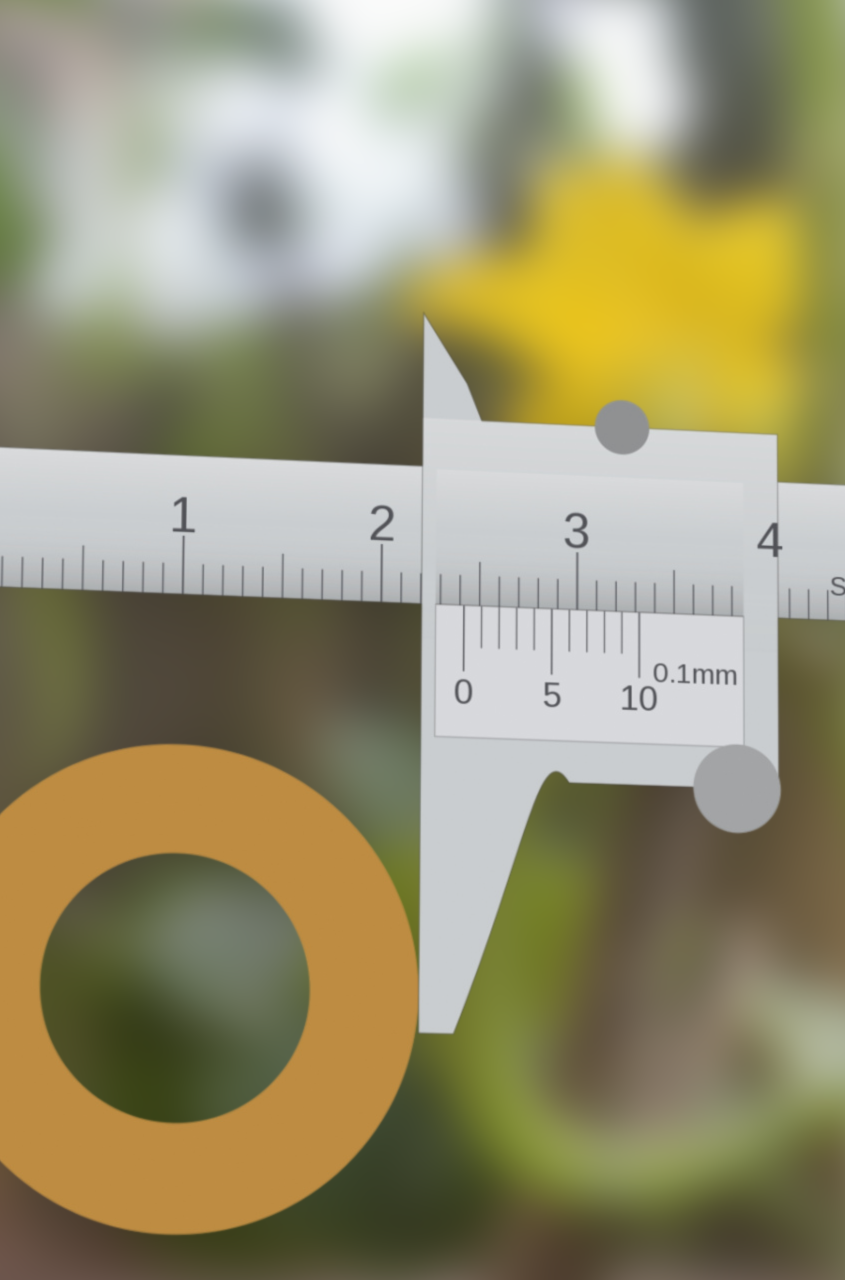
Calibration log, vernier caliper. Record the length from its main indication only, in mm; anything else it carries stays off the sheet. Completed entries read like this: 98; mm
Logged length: 24.2; mm
